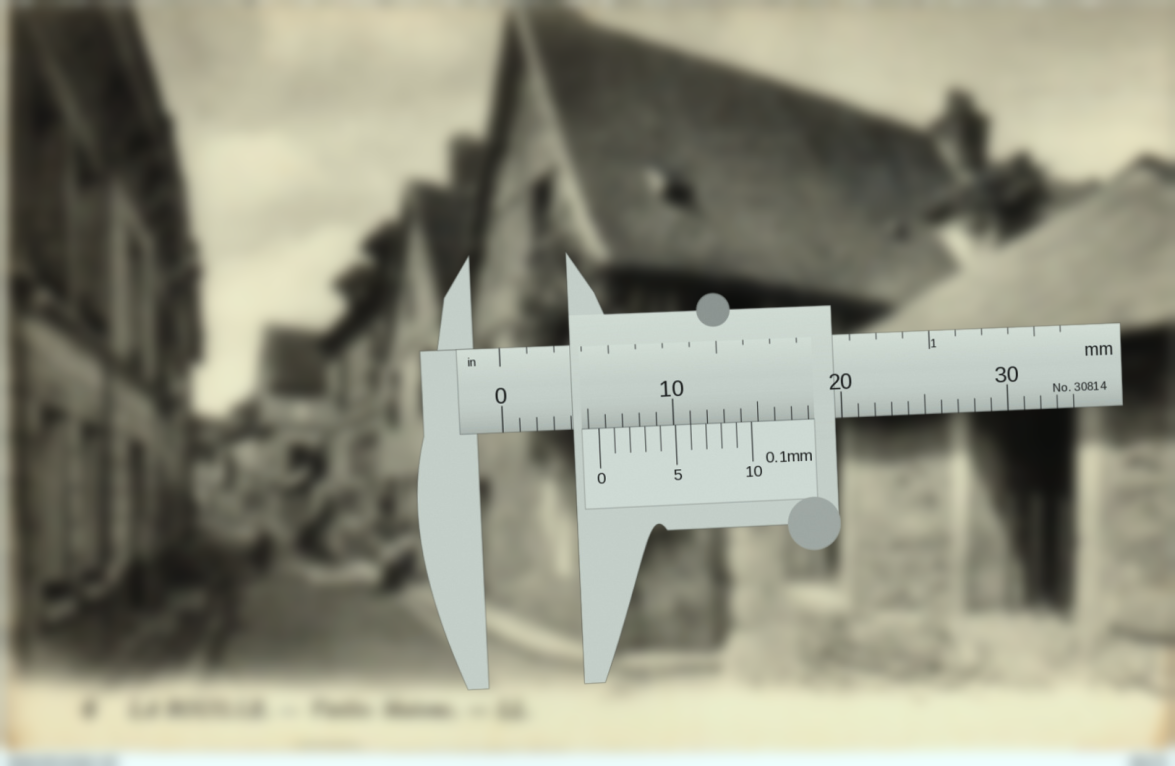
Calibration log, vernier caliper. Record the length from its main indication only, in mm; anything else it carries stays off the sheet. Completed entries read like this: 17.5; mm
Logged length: 5.6; mm
